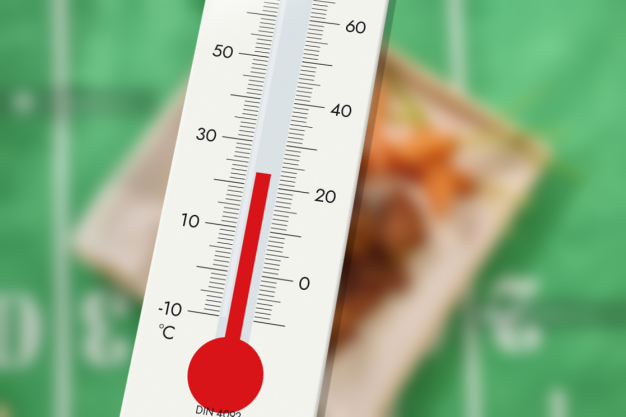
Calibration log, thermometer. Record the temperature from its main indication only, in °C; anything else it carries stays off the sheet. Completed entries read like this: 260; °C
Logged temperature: 23; °C
